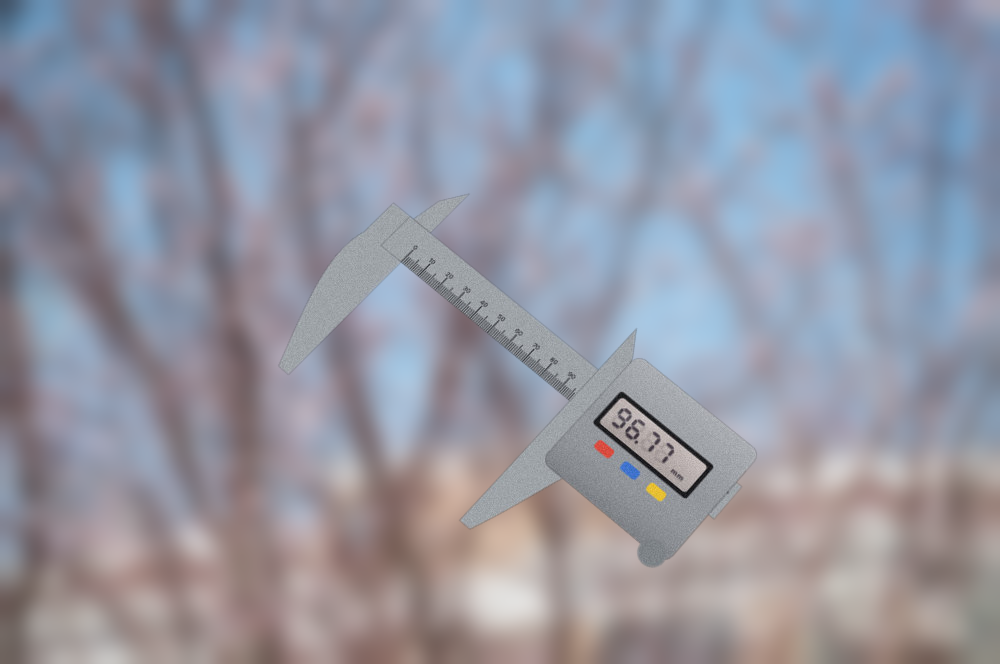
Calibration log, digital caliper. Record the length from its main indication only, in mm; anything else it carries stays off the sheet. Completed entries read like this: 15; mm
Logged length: 96.77; mm
